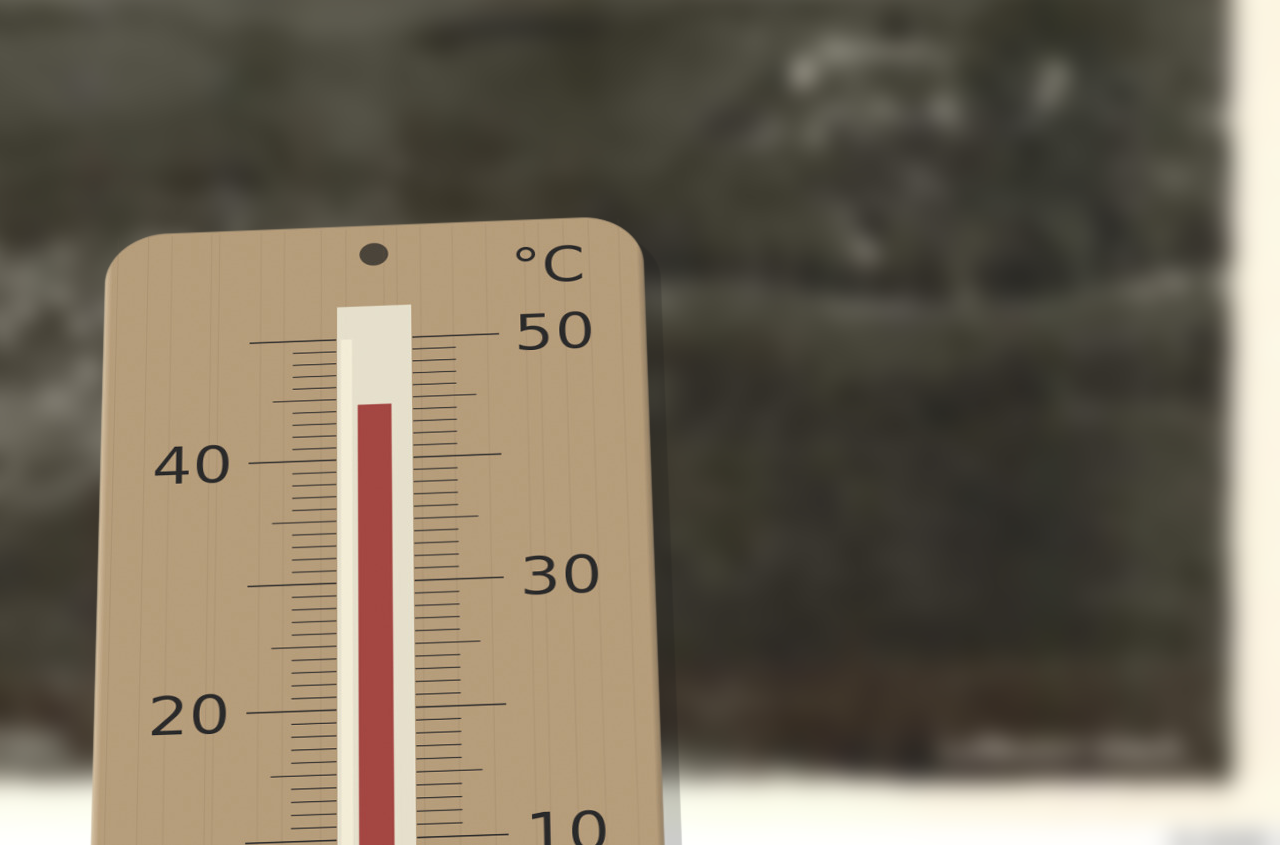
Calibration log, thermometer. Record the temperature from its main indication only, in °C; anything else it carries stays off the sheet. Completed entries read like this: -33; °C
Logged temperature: 44.5; °C
